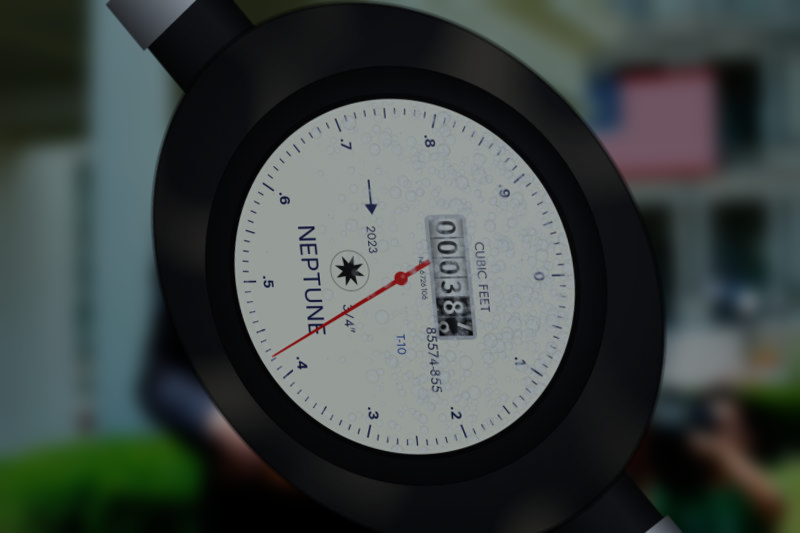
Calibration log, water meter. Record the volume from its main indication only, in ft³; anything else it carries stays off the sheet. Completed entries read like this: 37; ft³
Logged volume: 387.42; ft³
